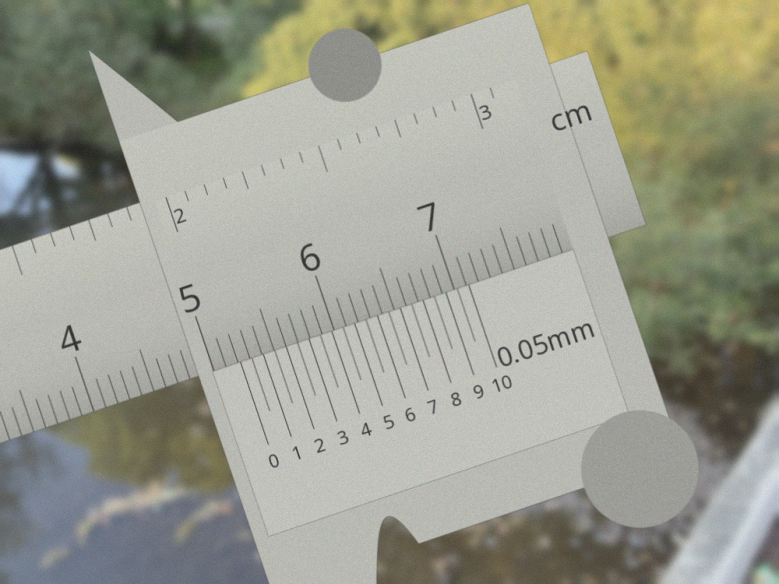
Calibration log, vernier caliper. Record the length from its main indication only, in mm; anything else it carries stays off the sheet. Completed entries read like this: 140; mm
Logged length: 52.2; mm
